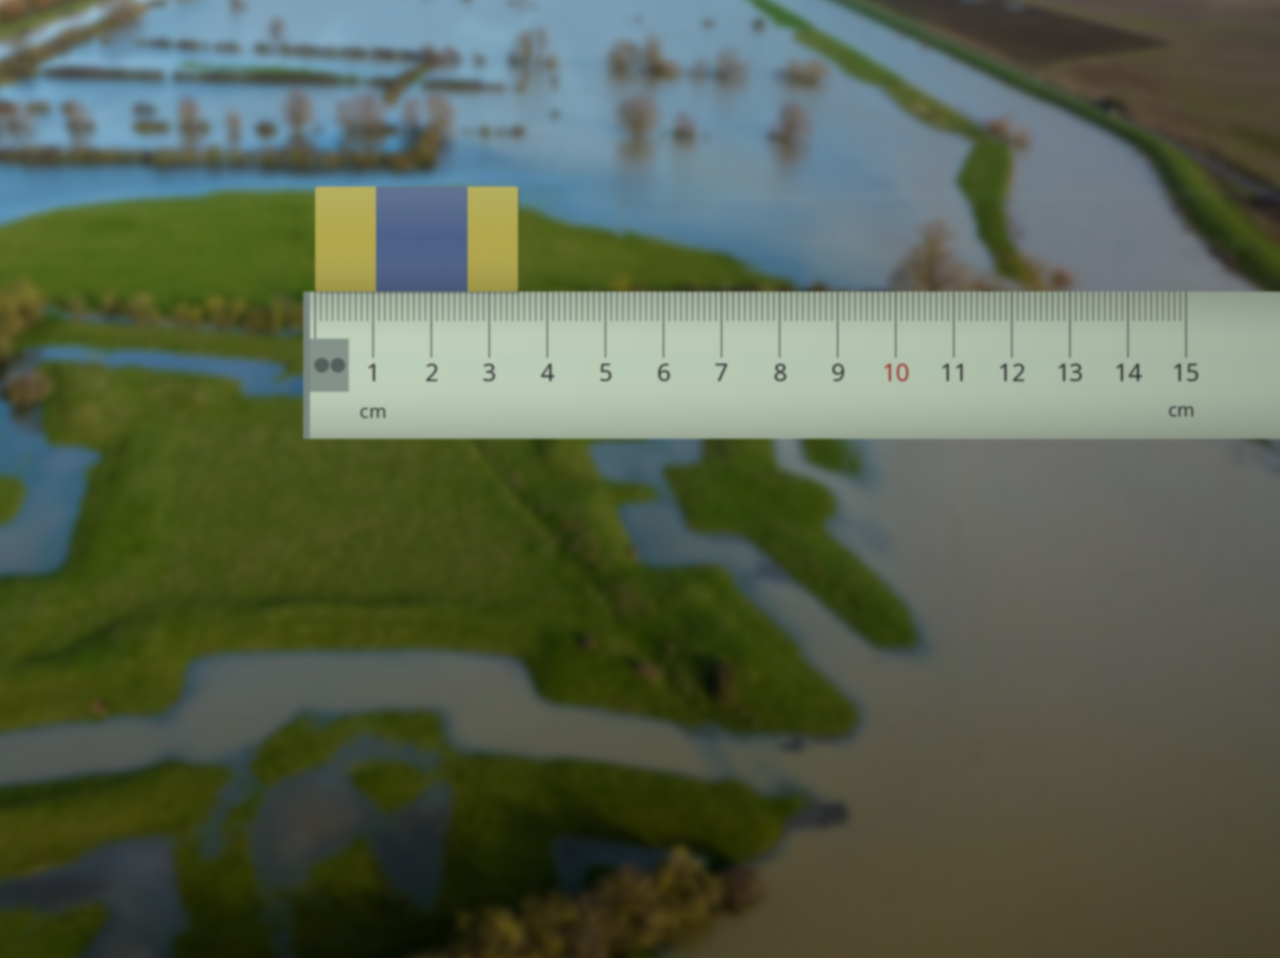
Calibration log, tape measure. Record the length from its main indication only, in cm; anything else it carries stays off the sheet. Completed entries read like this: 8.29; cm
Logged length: 3.5; cm
